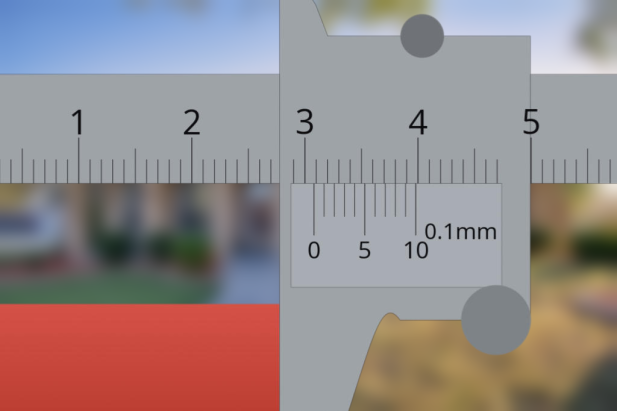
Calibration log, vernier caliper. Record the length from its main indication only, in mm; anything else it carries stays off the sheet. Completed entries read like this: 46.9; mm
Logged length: 30.8; mm
